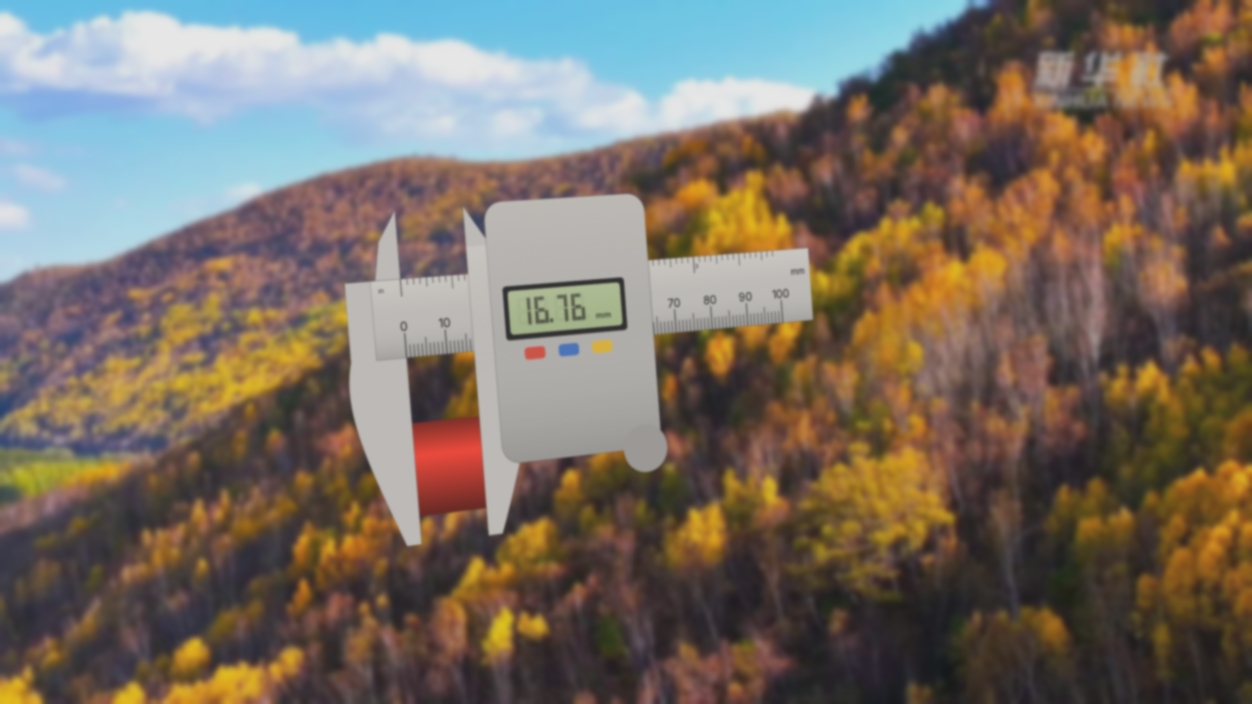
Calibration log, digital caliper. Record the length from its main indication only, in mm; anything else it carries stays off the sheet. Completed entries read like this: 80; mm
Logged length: 16.76; mm
